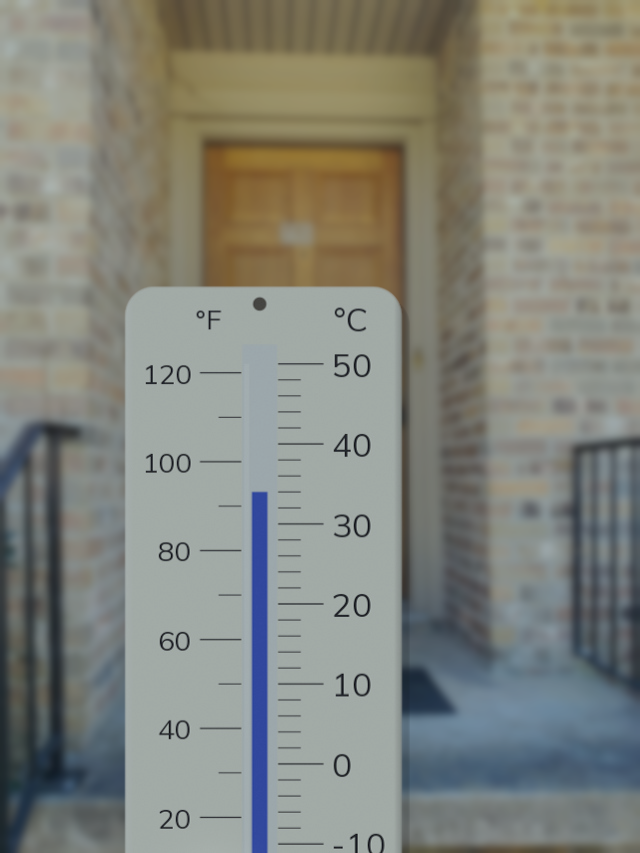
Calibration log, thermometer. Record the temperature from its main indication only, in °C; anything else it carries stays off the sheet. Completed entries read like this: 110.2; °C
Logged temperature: 34; °C
